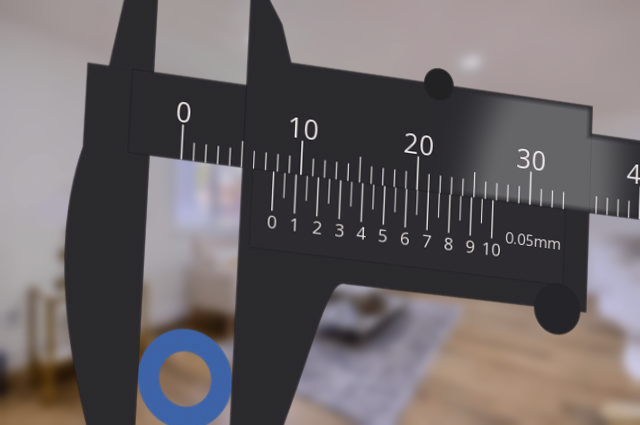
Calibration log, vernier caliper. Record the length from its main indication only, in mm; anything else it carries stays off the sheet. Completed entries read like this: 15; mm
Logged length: 7.7; mm
